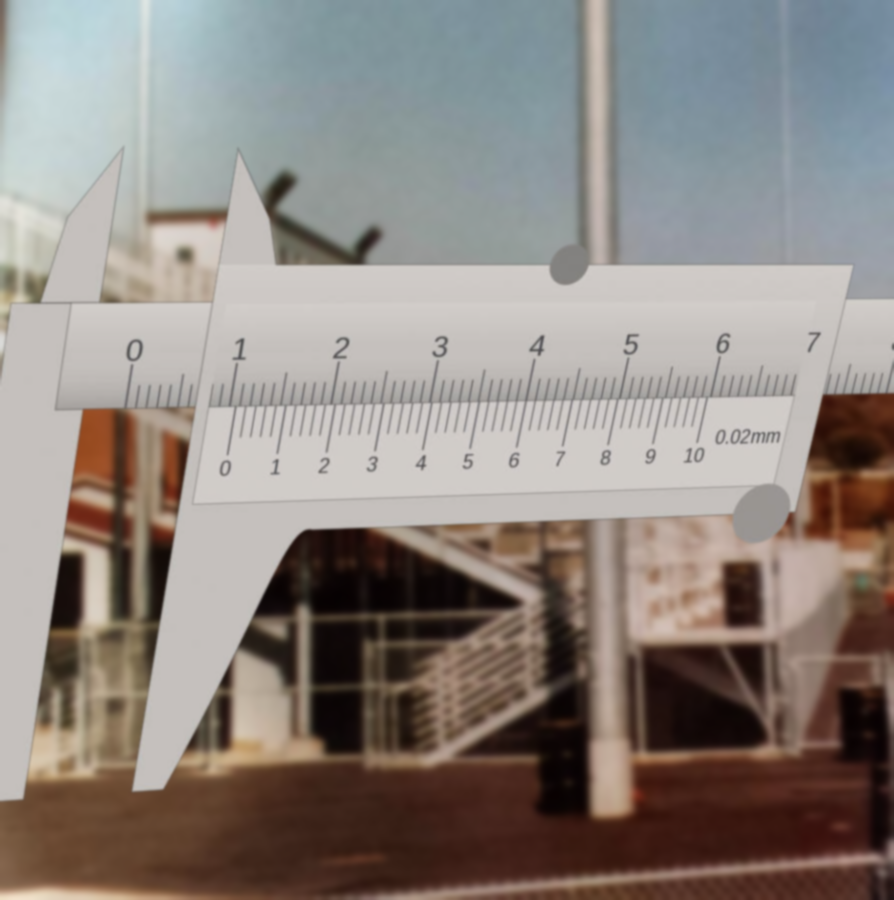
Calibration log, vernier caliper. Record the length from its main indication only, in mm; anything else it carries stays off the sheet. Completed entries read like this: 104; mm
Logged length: 10.6; mm
